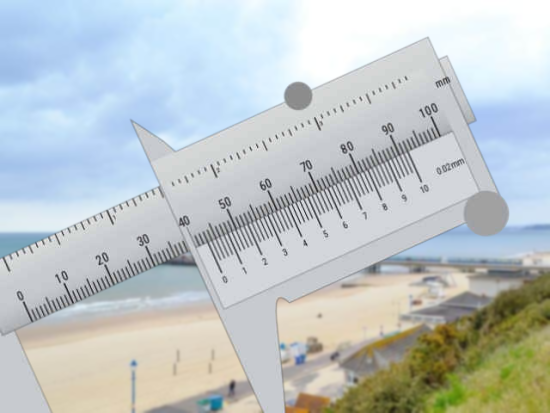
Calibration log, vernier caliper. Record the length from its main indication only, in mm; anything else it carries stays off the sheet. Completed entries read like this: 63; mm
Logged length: 43.0; mm
